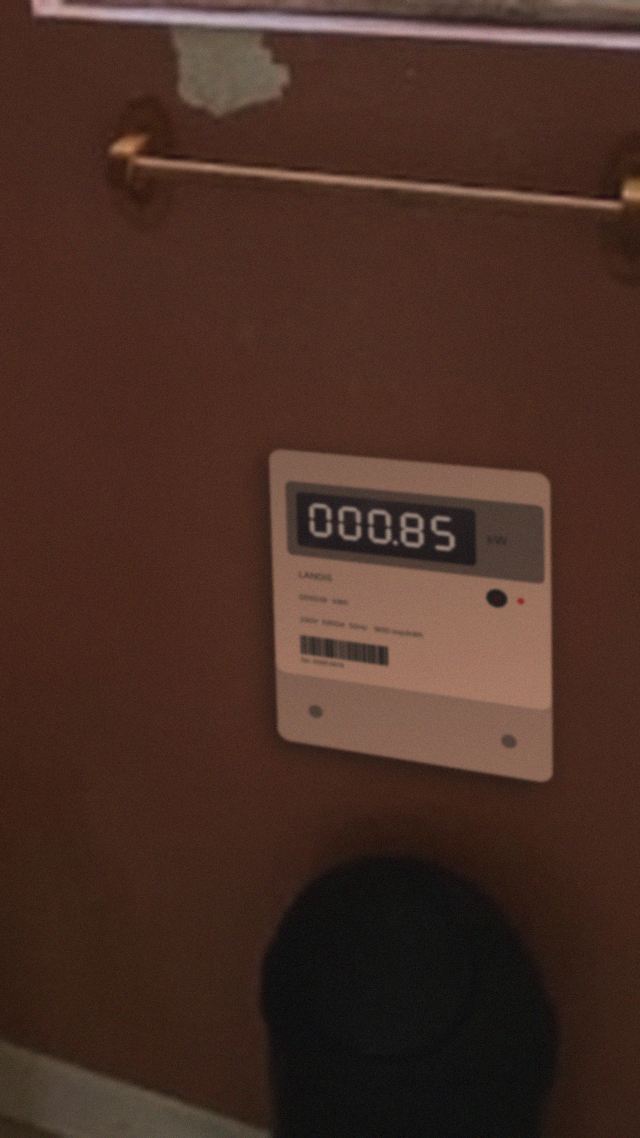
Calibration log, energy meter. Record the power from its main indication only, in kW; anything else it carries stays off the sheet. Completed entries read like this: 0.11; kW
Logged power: 0.85; kW
